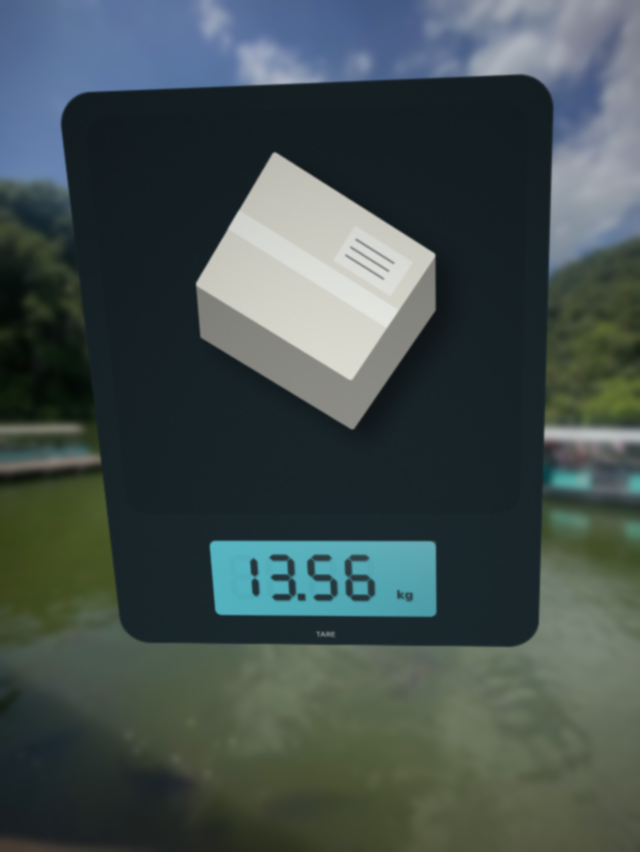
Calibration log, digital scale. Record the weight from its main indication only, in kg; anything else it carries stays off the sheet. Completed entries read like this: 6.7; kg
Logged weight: 13.56; kg
